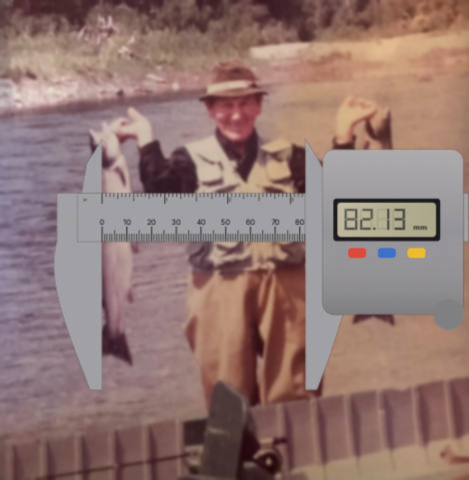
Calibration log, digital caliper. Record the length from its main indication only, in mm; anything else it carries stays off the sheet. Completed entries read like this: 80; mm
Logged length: 82.13; mm
